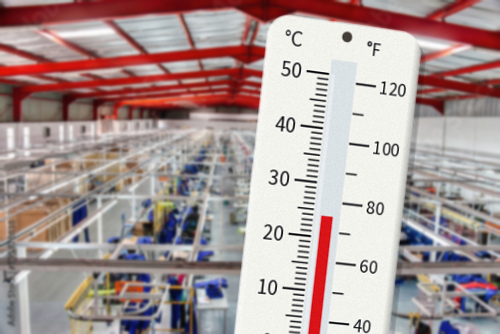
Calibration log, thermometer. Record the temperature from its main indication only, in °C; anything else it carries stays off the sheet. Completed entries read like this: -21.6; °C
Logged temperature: 24; °C
